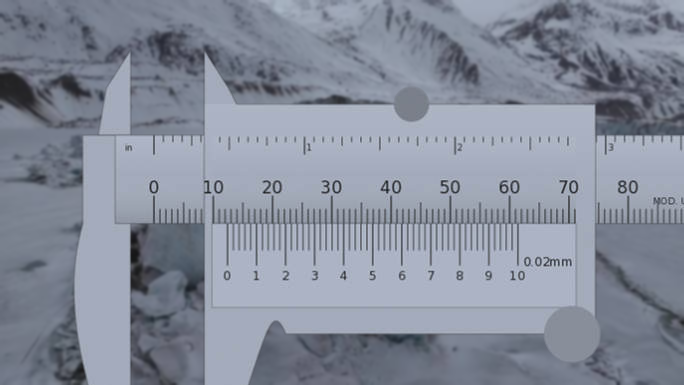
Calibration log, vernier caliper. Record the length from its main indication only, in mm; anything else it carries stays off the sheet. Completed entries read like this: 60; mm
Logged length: 12.4; mm
